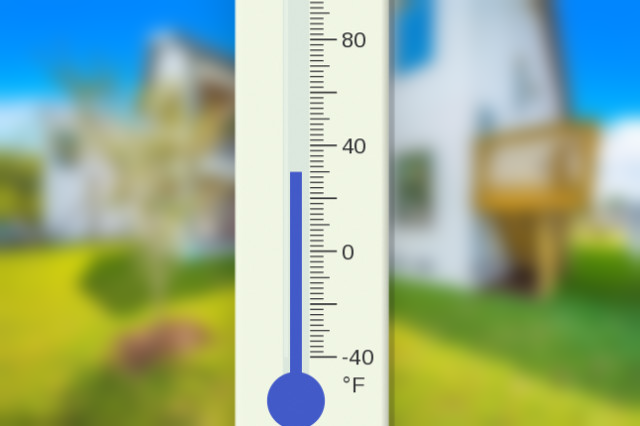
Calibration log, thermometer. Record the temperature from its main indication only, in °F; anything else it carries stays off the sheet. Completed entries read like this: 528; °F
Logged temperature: 30; °F
